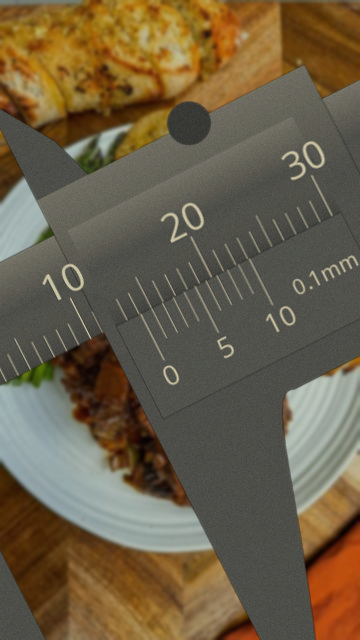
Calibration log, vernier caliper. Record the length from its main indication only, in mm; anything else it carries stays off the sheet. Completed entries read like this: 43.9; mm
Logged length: 14.1; mm
